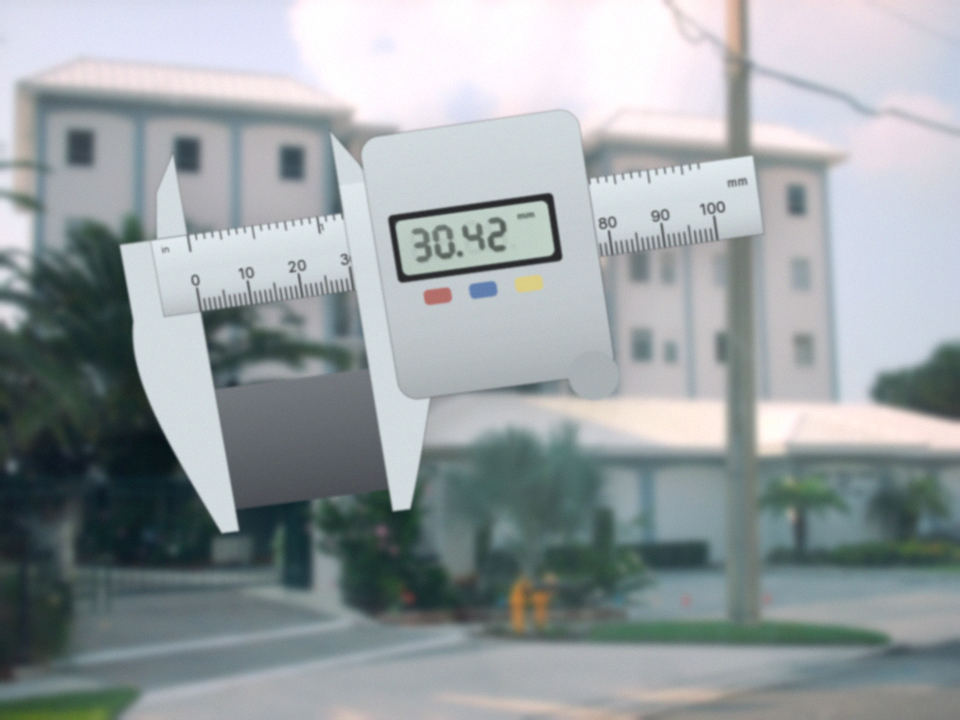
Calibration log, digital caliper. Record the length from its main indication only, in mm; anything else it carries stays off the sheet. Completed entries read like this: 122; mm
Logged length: 30.42; mm
